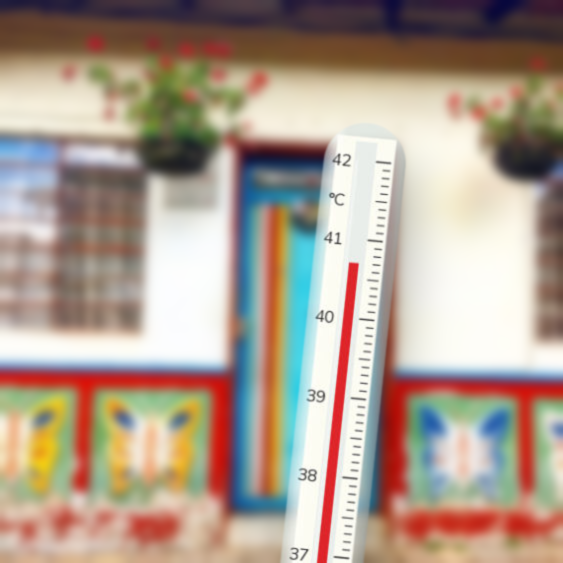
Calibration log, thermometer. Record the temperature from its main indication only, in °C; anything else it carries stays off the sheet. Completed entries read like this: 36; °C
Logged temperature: 40.7; °C
